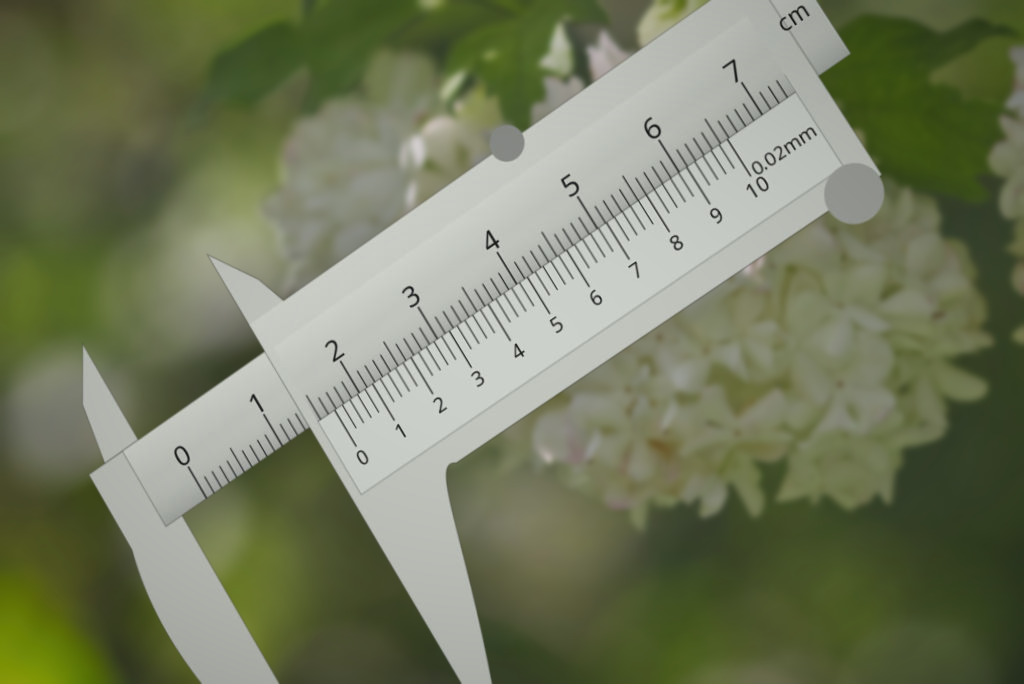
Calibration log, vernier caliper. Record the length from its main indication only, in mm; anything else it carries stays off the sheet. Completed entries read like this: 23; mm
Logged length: 16.8; mm
